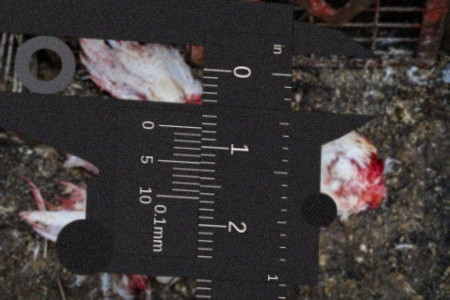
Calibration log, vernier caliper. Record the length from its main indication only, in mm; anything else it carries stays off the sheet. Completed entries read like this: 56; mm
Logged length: 7.6; mm
